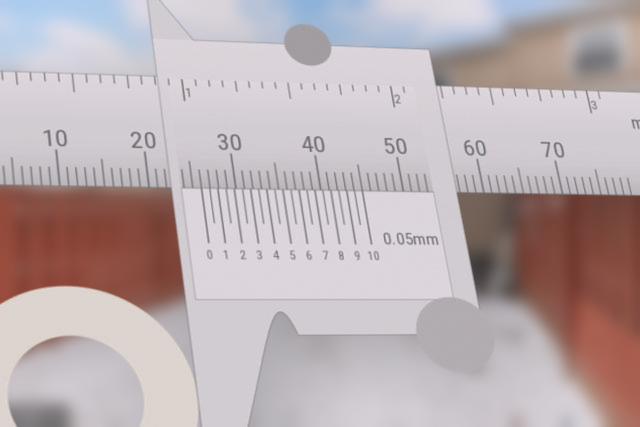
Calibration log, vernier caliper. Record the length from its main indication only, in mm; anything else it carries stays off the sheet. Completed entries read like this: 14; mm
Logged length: 26.0; mm
